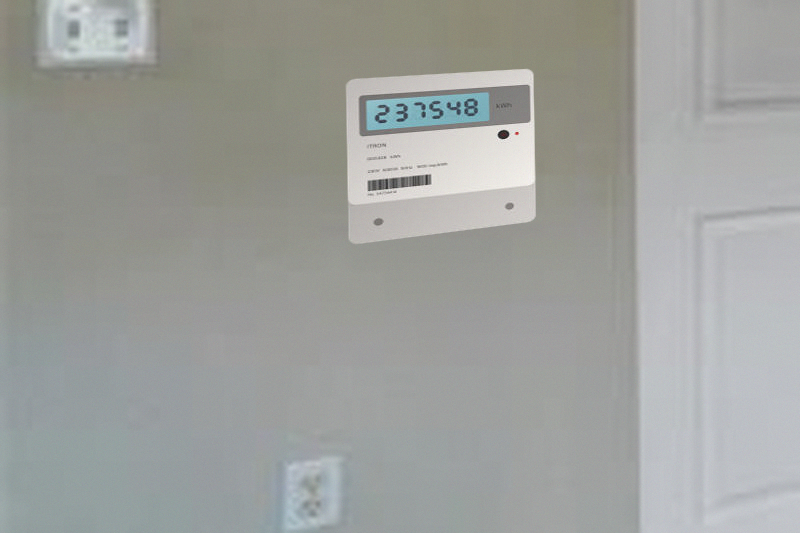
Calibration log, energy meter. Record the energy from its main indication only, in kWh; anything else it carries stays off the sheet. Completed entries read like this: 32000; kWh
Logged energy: 237548; kWh
